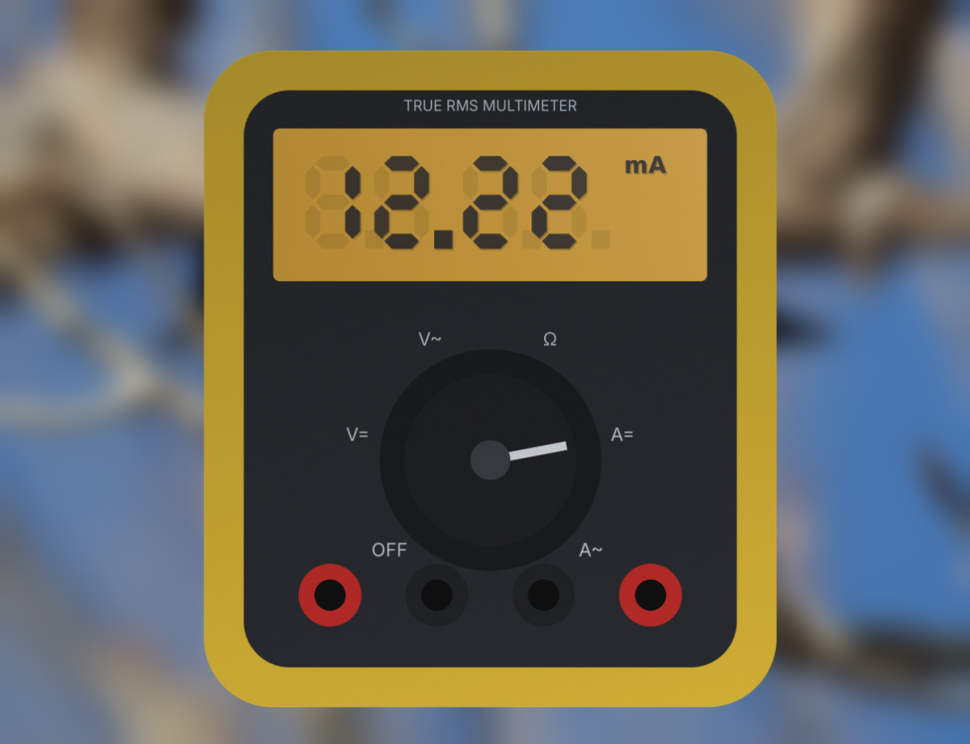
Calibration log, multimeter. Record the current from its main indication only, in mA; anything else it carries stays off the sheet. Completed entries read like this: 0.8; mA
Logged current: 12.22; mA
